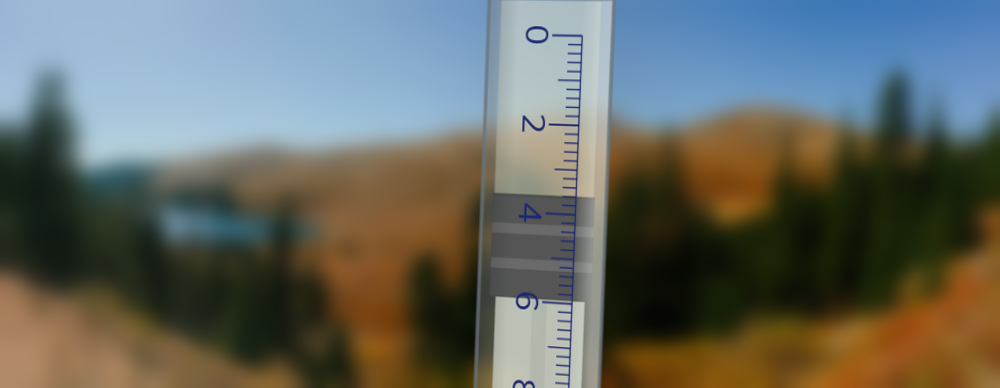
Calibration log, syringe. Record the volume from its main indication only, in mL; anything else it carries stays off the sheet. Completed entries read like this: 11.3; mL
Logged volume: 3.6; mL
